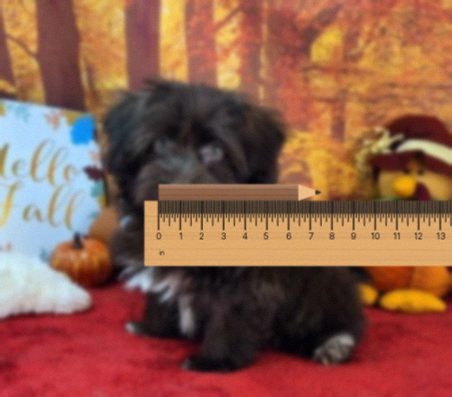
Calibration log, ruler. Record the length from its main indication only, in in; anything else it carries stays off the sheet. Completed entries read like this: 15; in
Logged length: 7.5; in
